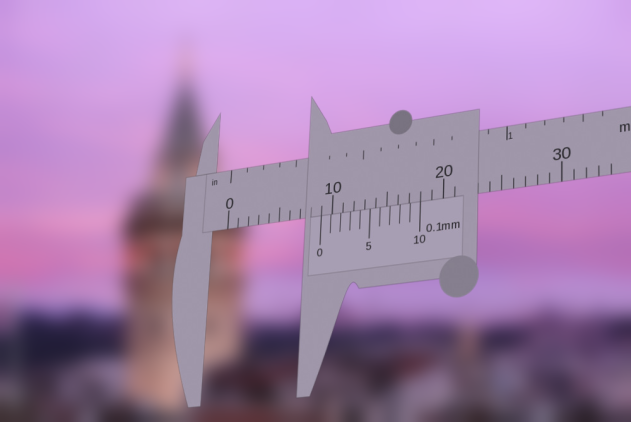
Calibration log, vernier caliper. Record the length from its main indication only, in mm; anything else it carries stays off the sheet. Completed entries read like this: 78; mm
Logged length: 9.0; mm
